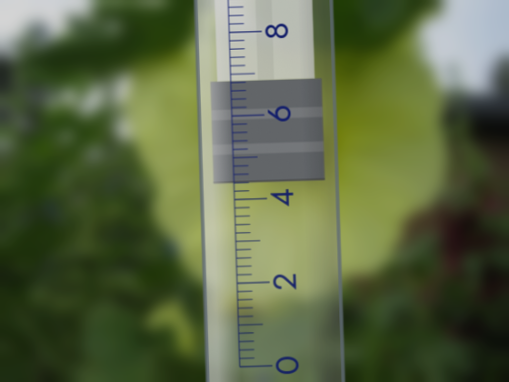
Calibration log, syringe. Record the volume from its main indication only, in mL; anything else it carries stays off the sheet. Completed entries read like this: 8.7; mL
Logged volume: 4.4; mL
